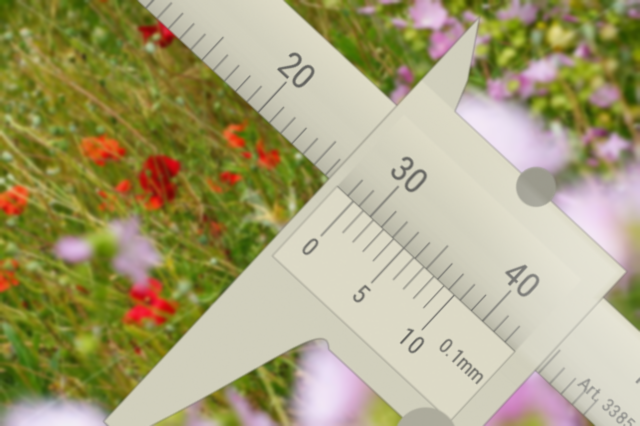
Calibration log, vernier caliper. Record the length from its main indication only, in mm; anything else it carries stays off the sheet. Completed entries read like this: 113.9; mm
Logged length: 28.5; mm
